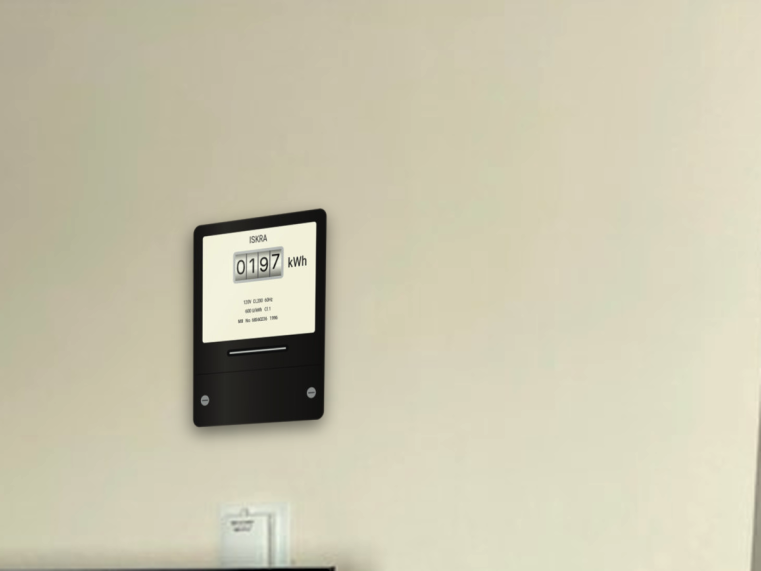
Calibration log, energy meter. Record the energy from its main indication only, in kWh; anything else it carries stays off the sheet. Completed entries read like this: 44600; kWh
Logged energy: 197; kWh
